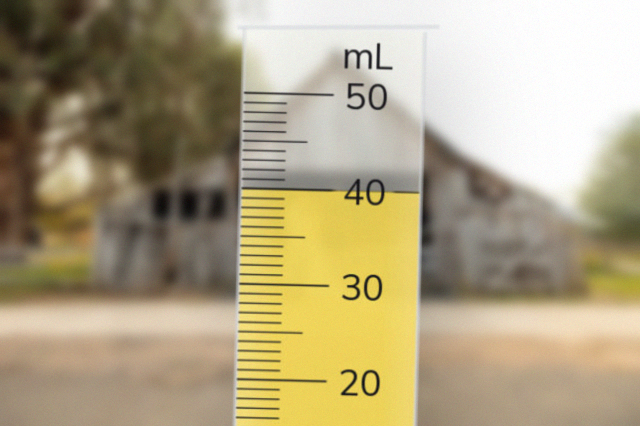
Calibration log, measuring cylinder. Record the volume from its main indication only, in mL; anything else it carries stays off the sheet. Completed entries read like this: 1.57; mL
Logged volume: 40; mL
